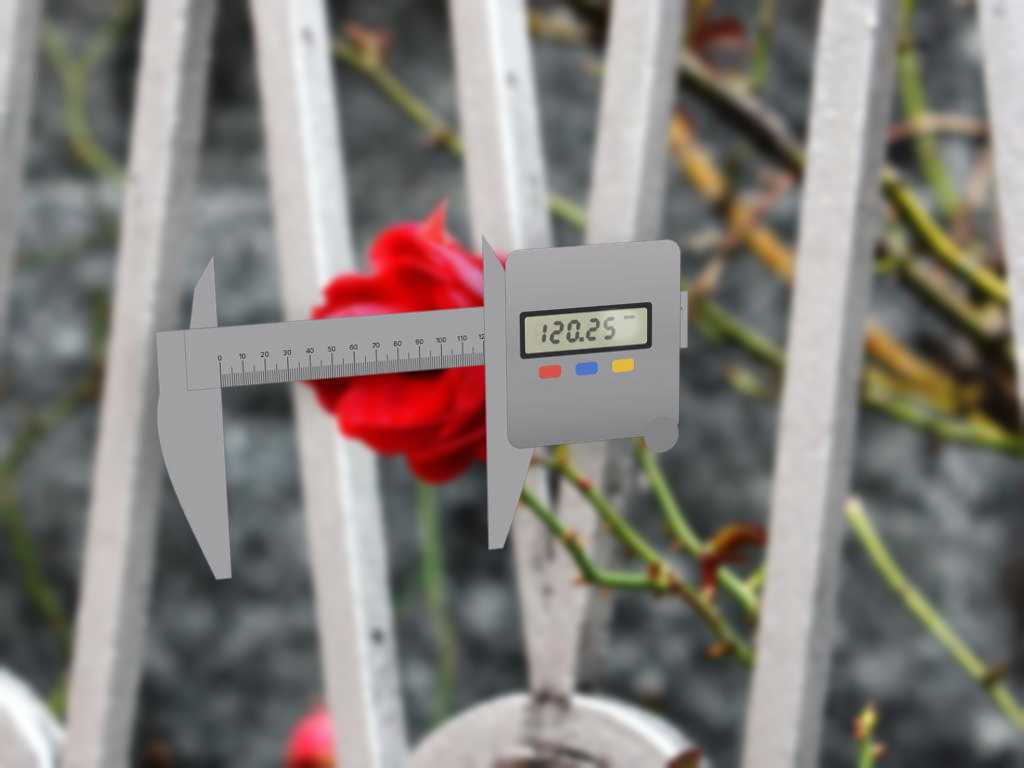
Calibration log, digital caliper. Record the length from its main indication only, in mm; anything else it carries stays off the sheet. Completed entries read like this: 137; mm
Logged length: 120.25; mm
